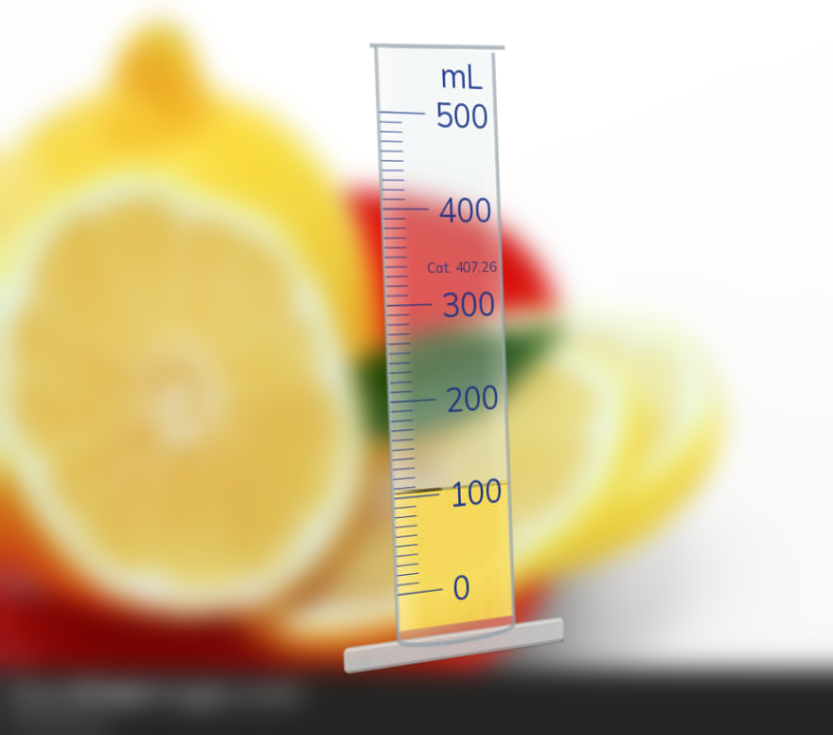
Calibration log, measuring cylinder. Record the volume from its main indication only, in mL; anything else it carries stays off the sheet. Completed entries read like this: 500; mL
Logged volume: 105; mL
